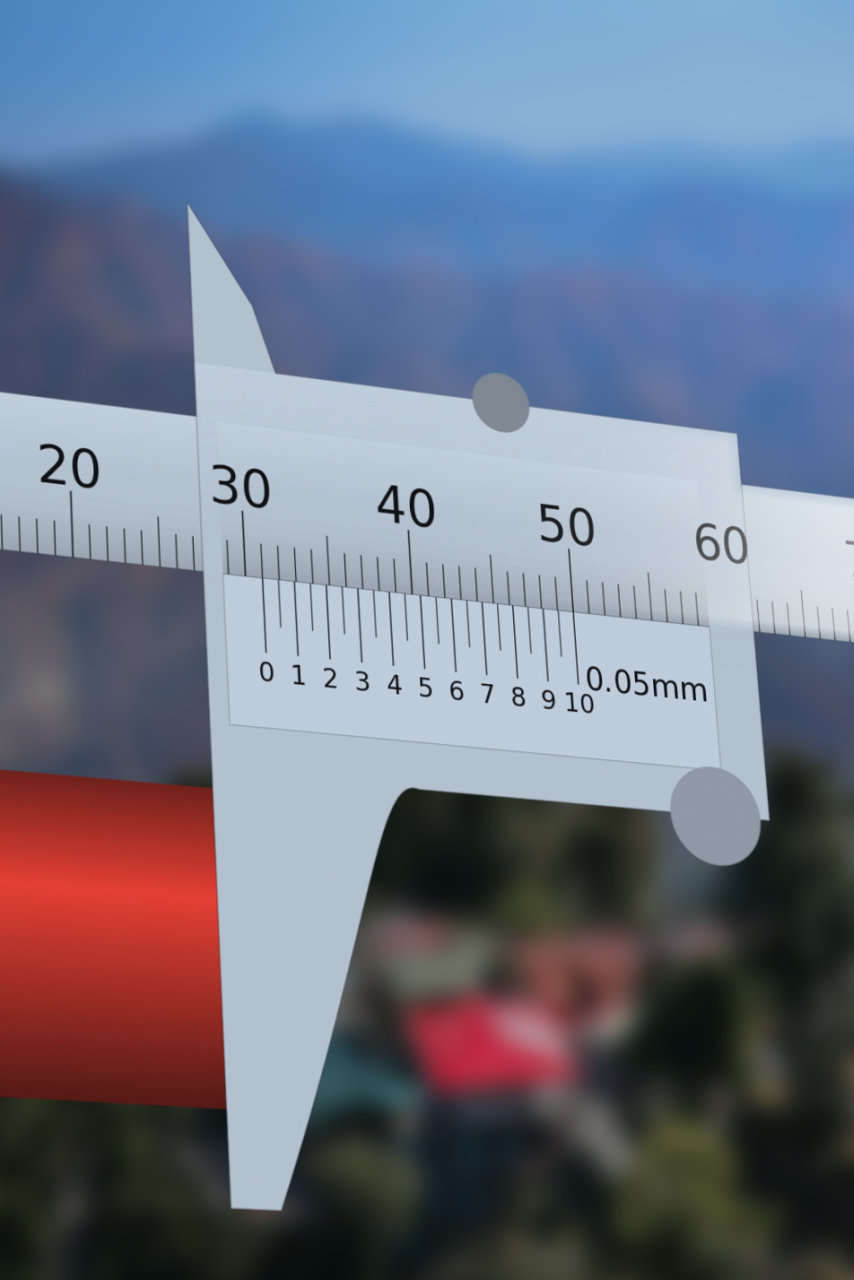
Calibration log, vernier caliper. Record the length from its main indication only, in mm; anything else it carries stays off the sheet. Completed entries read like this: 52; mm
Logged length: 31.0; mm
